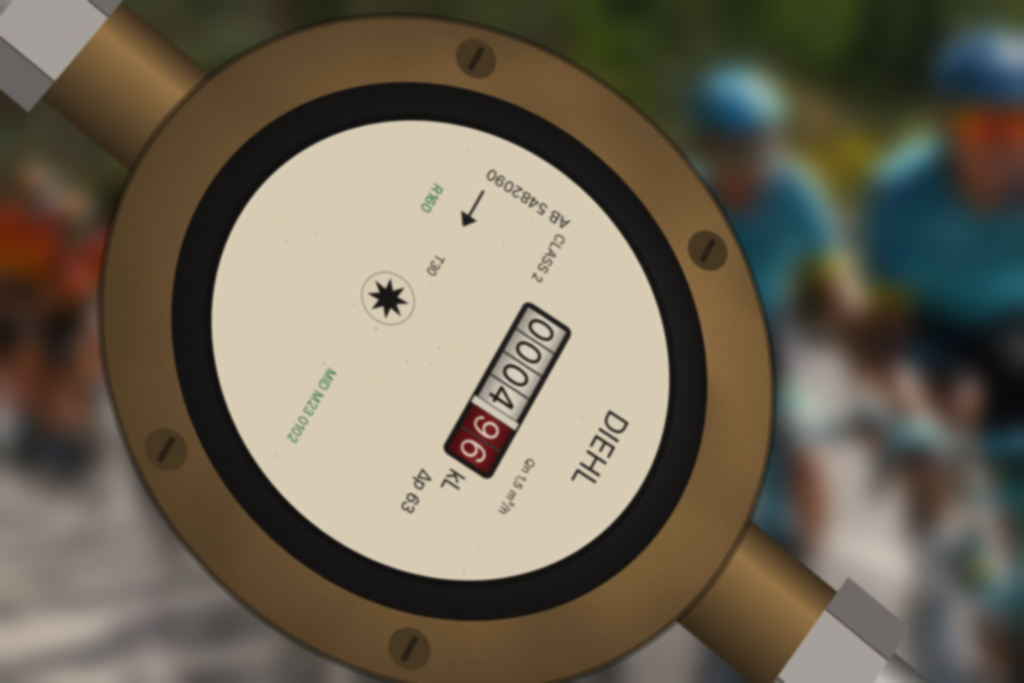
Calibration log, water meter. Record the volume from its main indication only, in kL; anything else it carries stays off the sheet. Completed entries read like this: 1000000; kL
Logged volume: 4.96; kL
